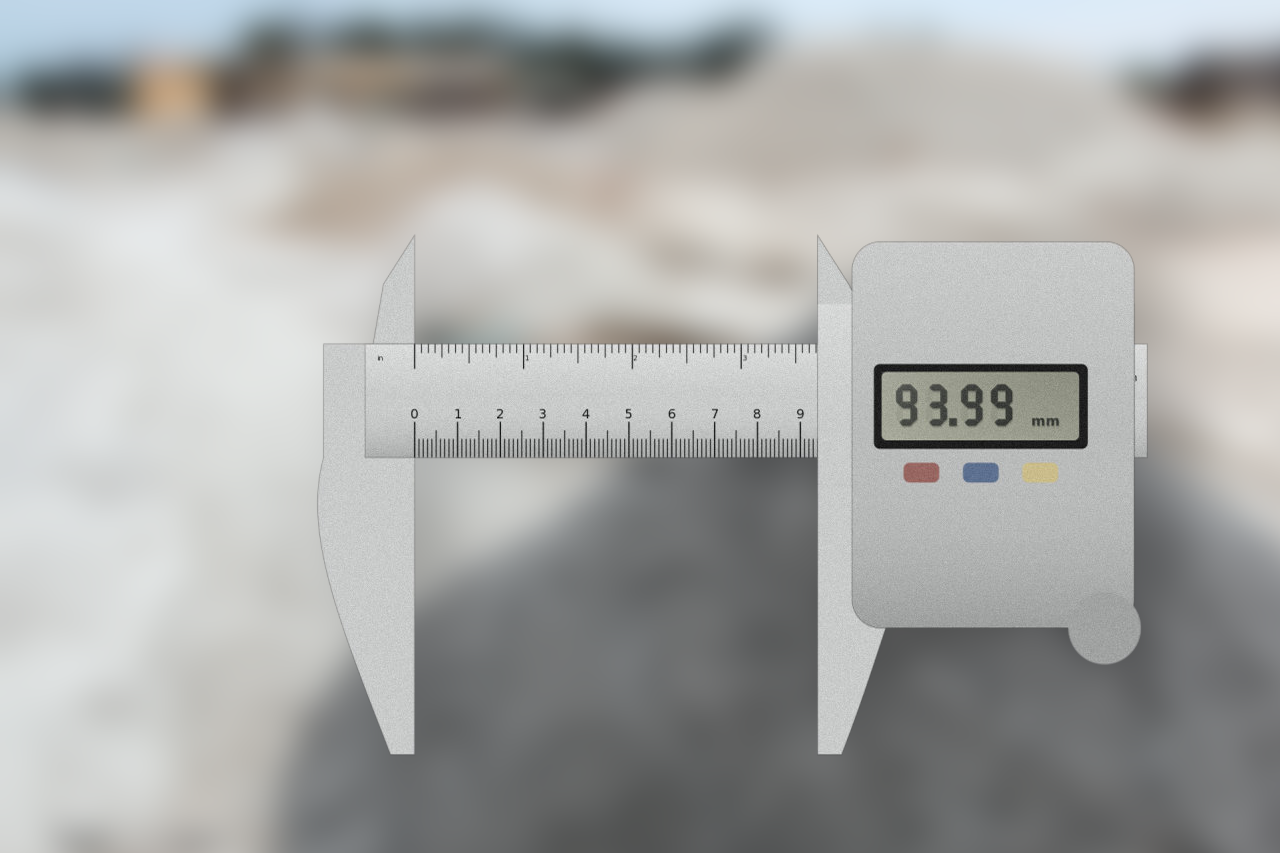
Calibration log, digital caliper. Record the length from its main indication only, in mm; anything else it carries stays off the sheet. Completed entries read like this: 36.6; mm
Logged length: 93.99; mm
